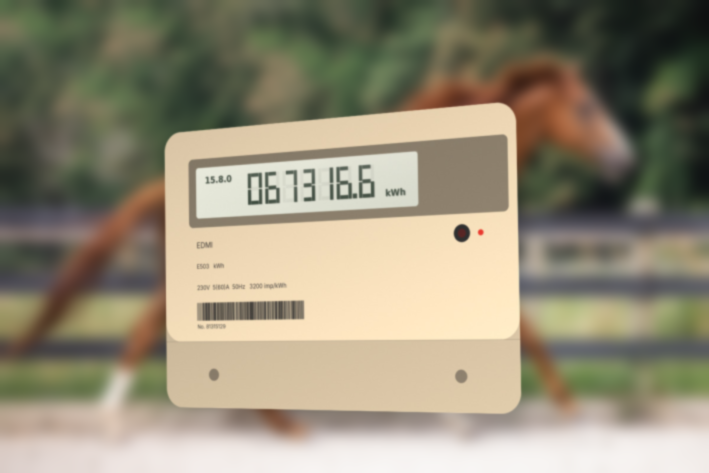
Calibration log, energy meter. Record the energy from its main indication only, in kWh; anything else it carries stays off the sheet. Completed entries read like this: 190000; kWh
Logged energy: 67316.6; kWh
